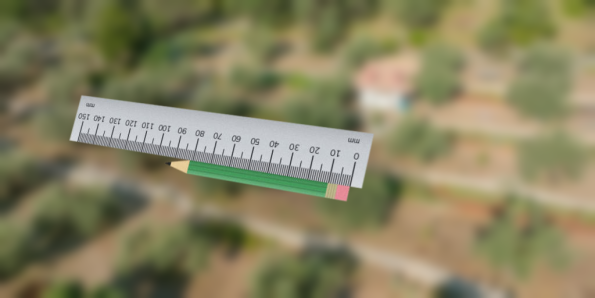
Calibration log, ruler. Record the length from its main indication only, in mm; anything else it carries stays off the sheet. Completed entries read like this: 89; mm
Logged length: 95; mm
